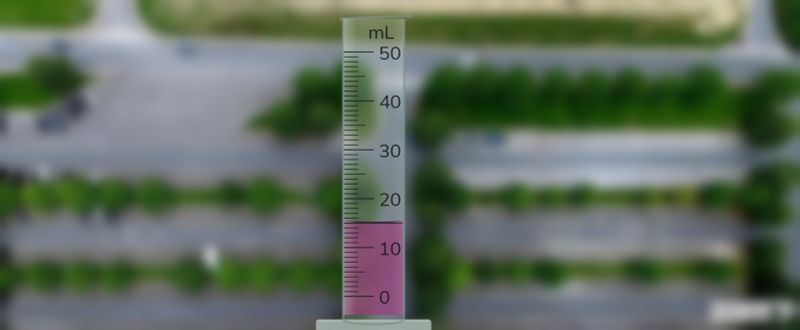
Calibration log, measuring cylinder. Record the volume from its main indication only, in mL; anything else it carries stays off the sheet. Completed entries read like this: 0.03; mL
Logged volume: 15; mL
